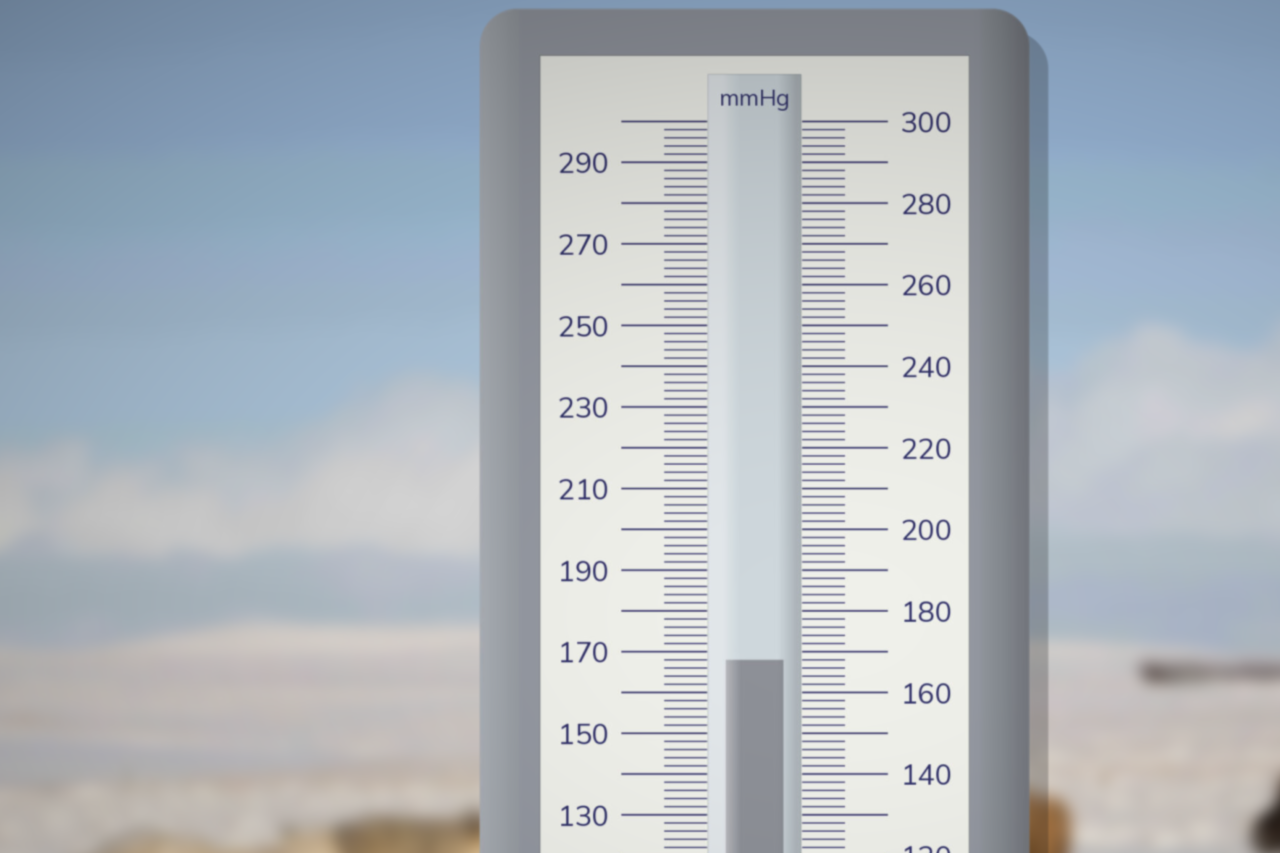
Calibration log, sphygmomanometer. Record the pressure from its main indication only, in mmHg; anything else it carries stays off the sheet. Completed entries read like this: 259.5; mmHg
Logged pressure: 168; mmHg
